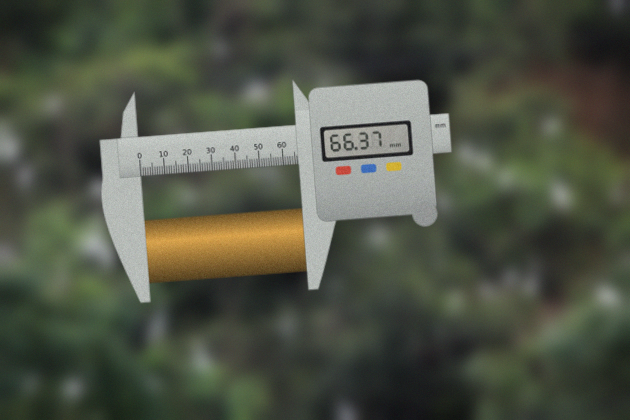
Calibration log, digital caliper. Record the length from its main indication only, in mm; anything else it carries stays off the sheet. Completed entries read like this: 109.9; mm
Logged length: 66.37; mm
